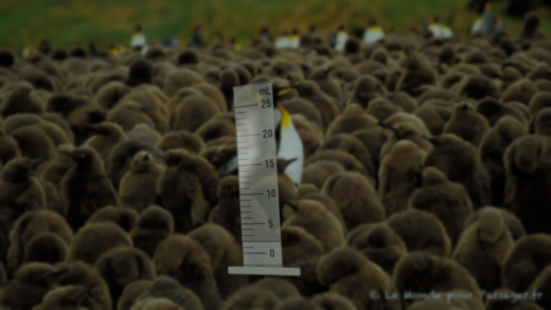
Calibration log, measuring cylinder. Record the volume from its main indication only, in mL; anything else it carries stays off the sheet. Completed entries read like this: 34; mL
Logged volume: 2; mL
